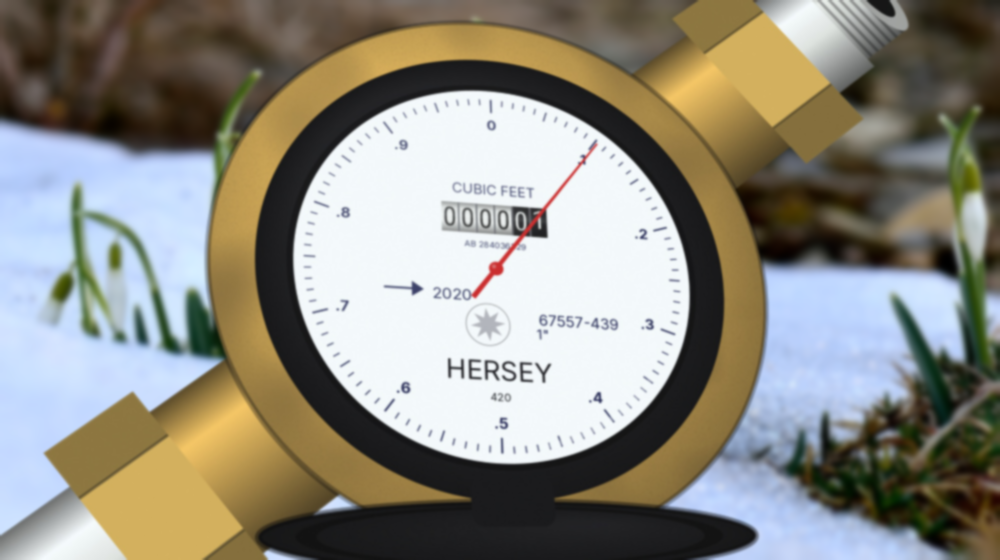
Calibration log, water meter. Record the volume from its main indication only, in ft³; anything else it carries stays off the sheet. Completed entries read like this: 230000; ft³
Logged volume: 1.10; ft³
